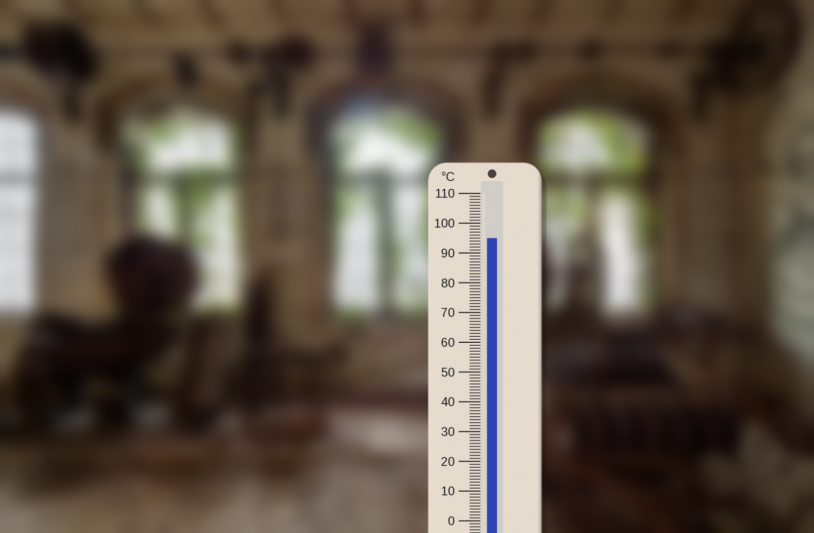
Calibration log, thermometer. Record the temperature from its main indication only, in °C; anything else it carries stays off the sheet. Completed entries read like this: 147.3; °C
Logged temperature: 95; °C
